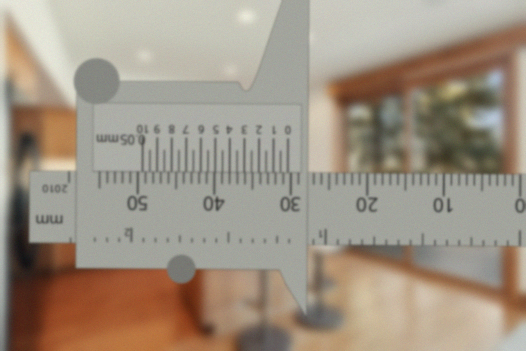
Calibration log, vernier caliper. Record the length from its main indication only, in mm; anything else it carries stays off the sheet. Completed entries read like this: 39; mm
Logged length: 30.4; mm
